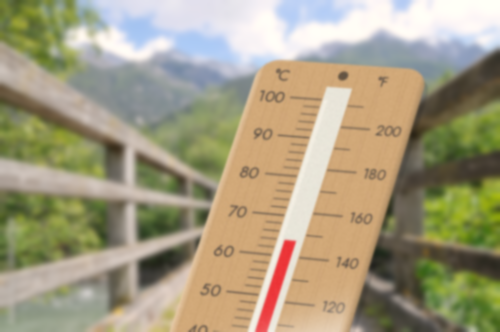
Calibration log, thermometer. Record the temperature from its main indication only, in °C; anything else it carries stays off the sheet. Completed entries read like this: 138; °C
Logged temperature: 64; °C
